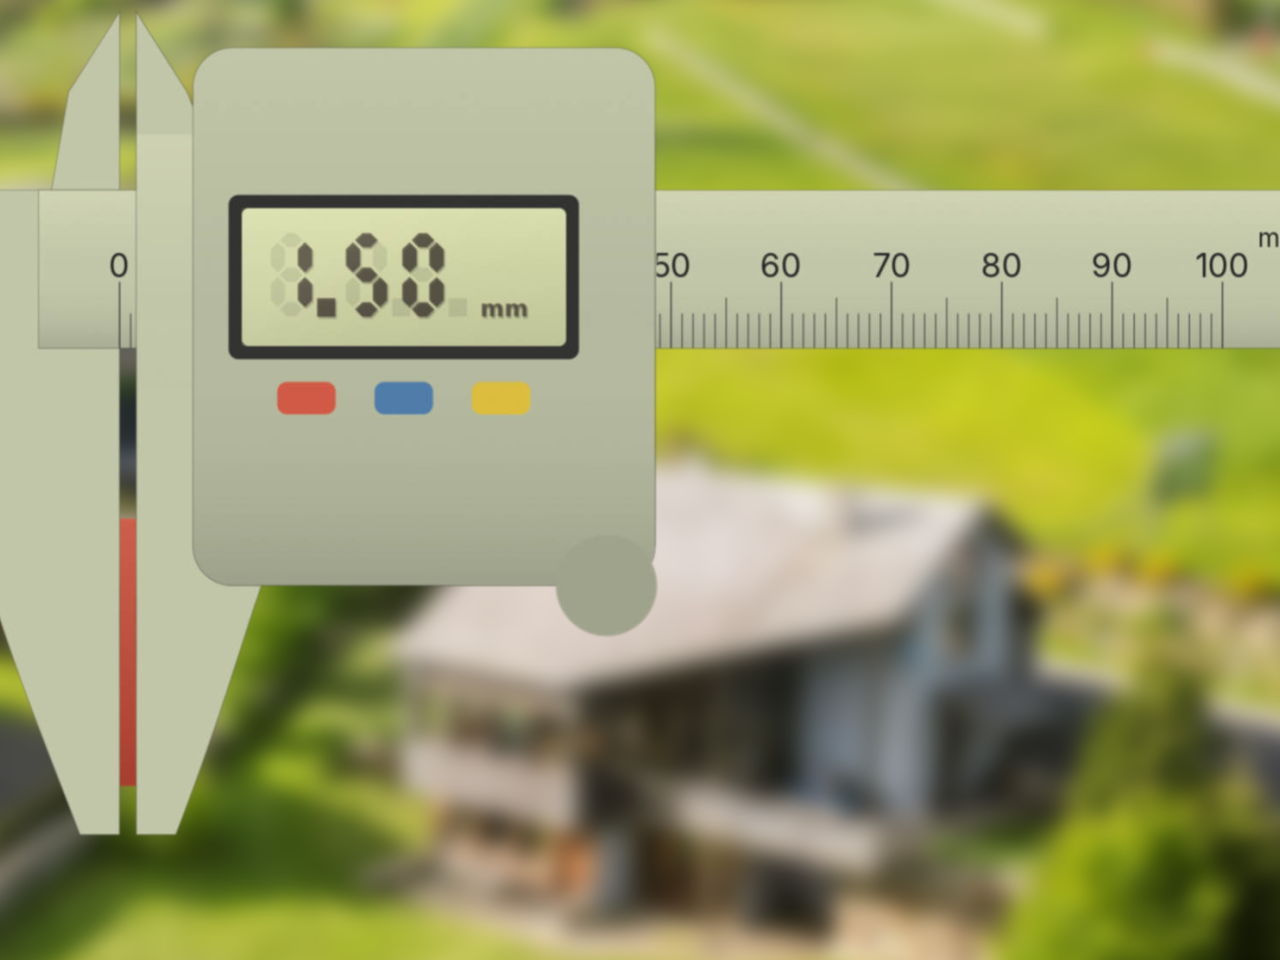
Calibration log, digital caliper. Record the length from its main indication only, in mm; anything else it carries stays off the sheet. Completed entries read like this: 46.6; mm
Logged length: 1.50; mm
